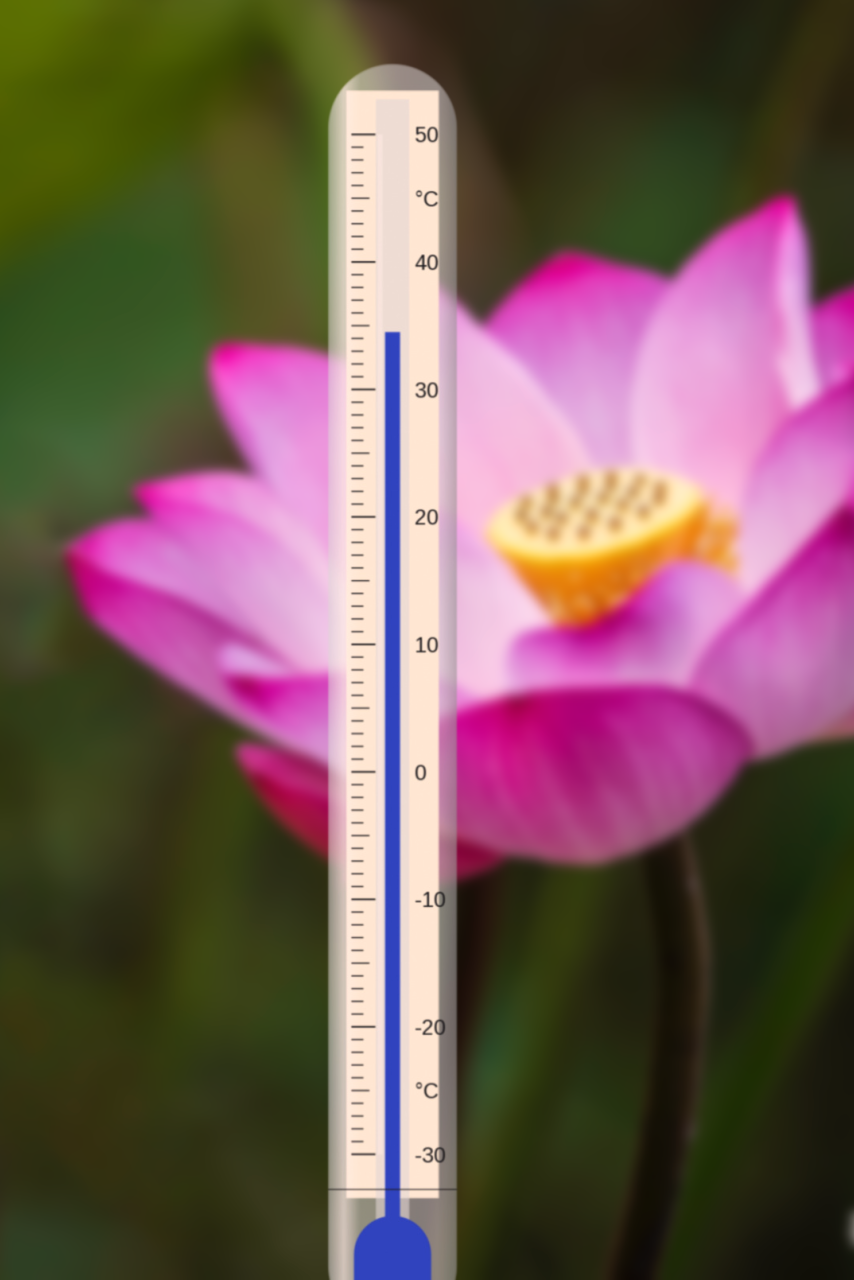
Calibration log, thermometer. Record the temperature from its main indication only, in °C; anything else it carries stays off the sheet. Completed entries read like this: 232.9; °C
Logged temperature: 34.5; °C
